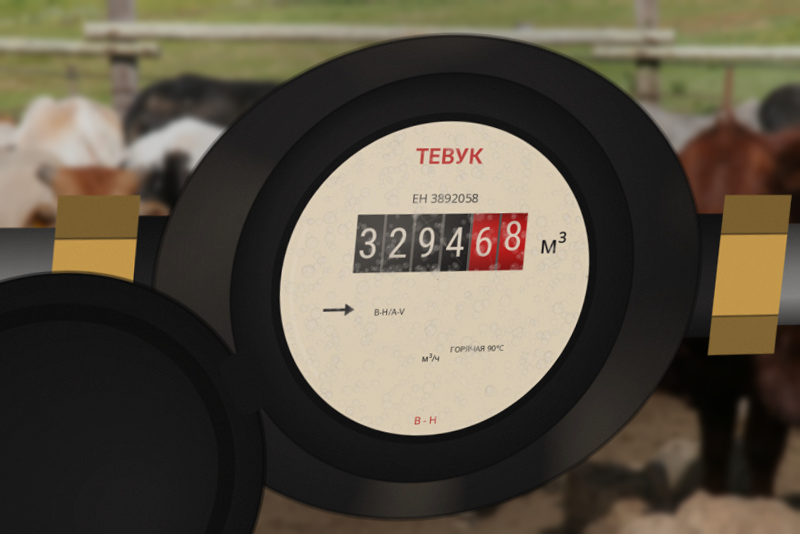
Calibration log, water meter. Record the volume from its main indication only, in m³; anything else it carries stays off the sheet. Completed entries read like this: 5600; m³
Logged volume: 3294.68; m³
